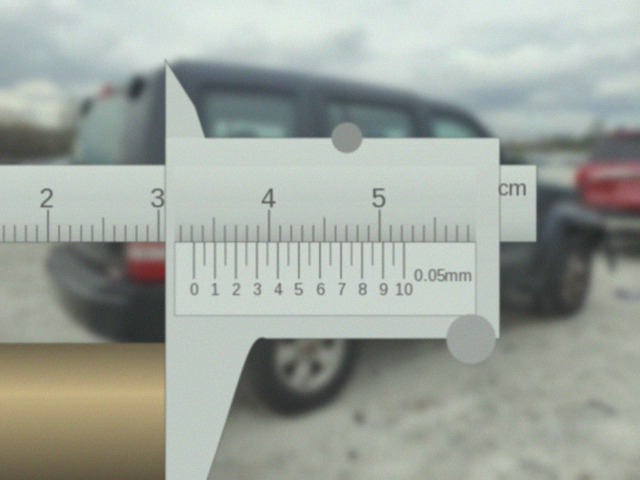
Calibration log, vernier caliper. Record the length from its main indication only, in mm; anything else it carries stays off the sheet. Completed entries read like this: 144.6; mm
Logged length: 33.2; mm
